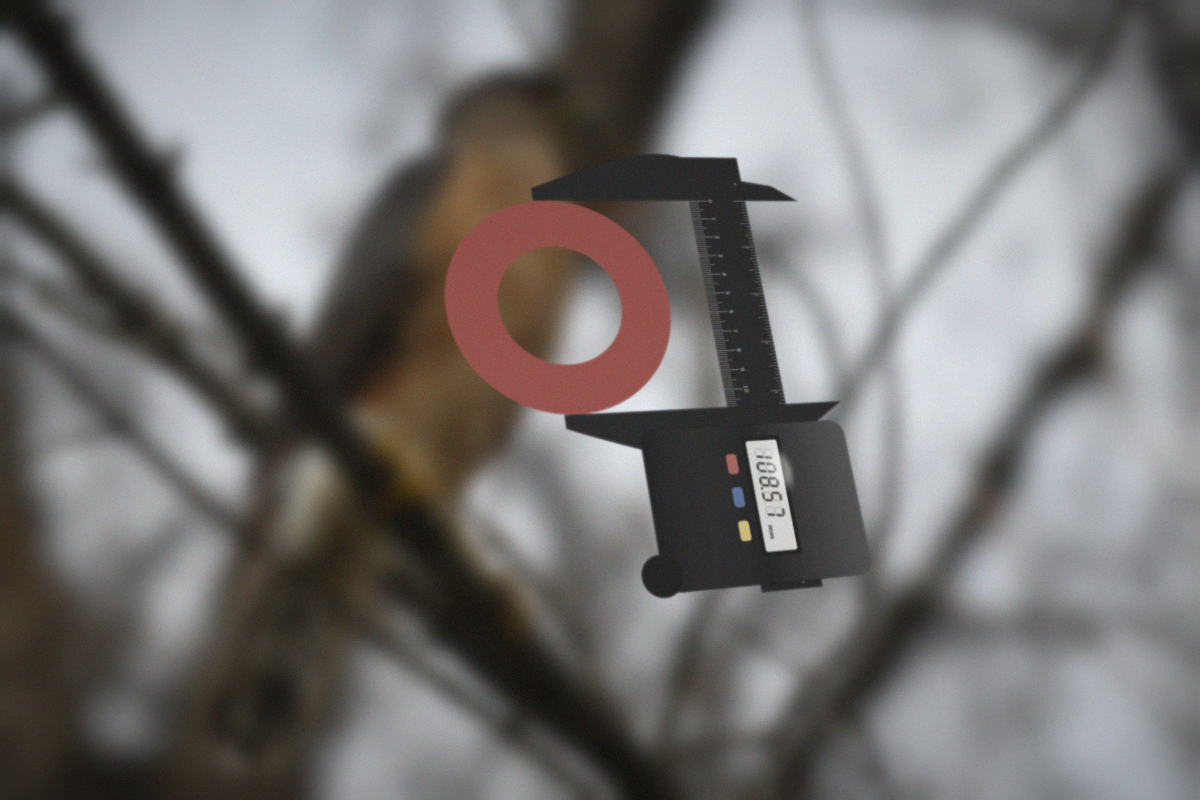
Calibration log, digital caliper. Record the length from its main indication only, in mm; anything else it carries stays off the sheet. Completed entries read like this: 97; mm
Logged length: 108.57; mm
